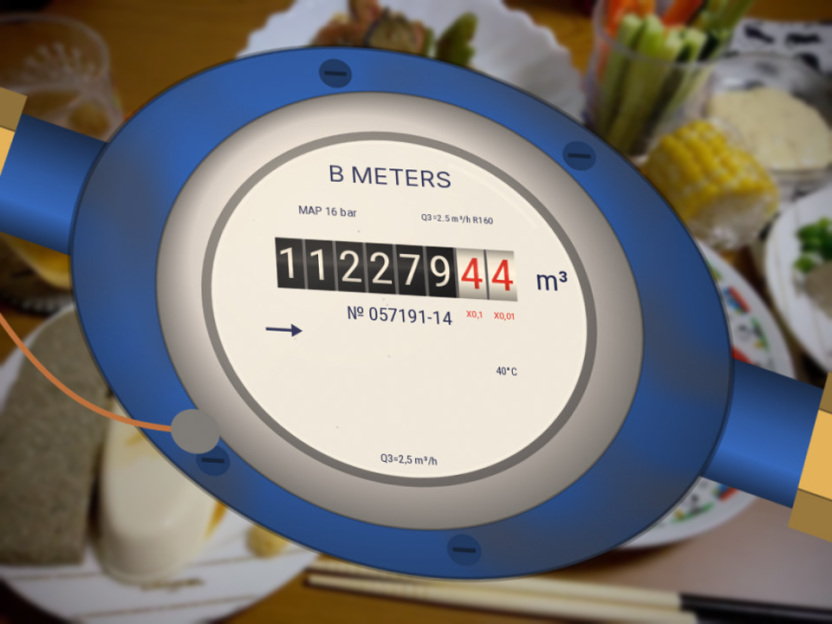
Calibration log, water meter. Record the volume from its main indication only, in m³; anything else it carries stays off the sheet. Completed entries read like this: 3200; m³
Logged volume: 112279.44; m³
